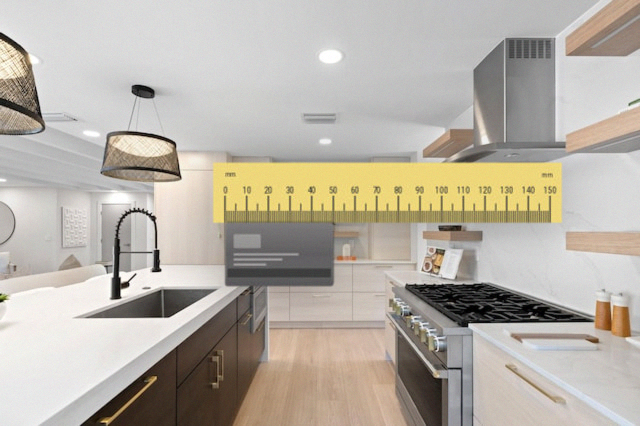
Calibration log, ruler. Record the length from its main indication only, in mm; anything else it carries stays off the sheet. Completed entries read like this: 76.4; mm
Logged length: 50; mm
